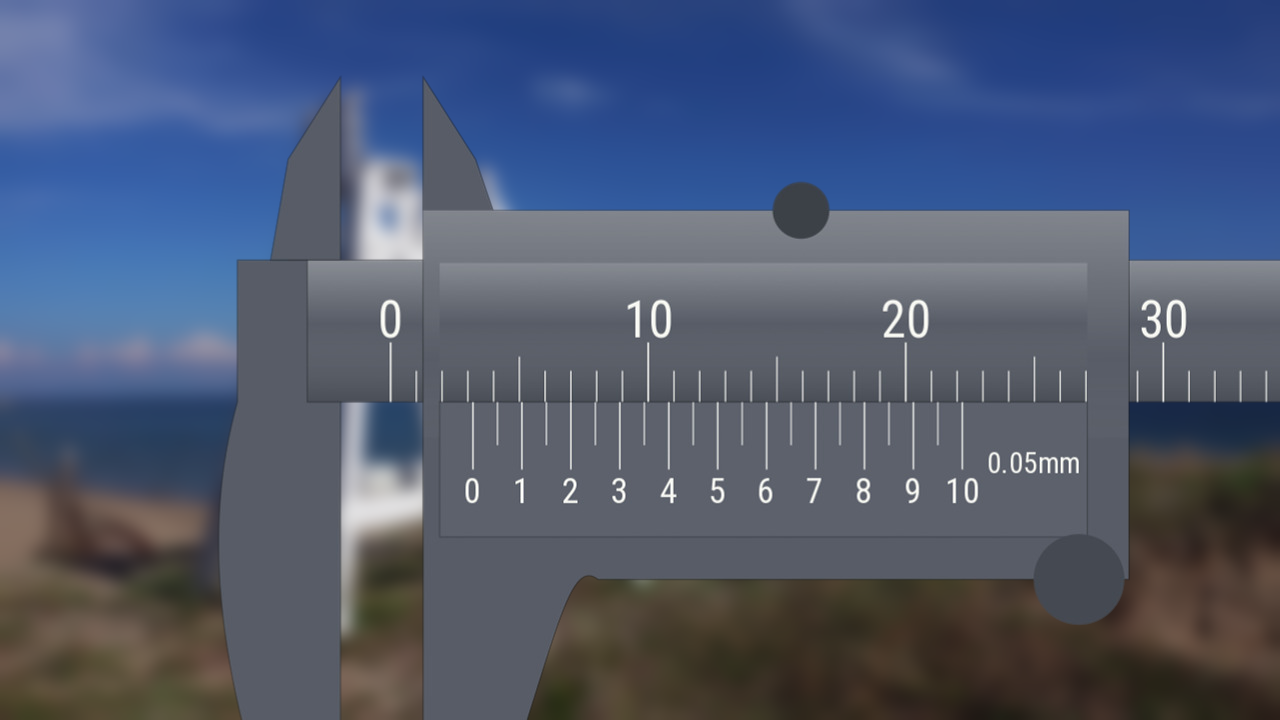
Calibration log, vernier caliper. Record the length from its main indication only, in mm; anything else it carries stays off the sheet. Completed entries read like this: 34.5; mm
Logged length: 3.20; mm
